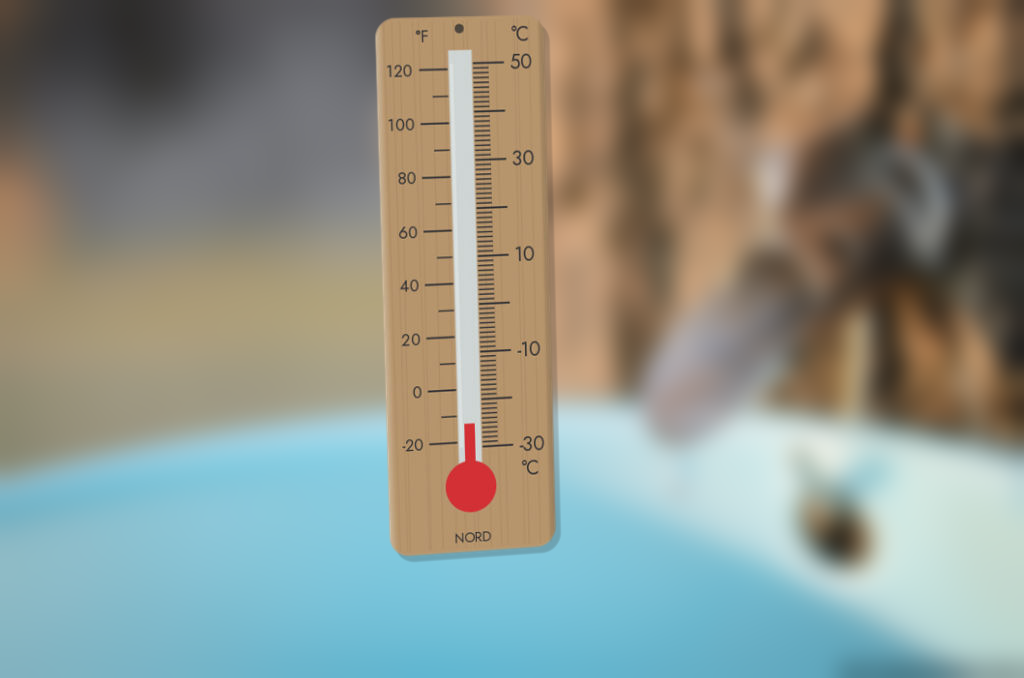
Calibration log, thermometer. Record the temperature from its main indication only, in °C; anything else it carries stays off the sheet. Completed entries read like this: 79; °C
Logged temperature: -25; °C
